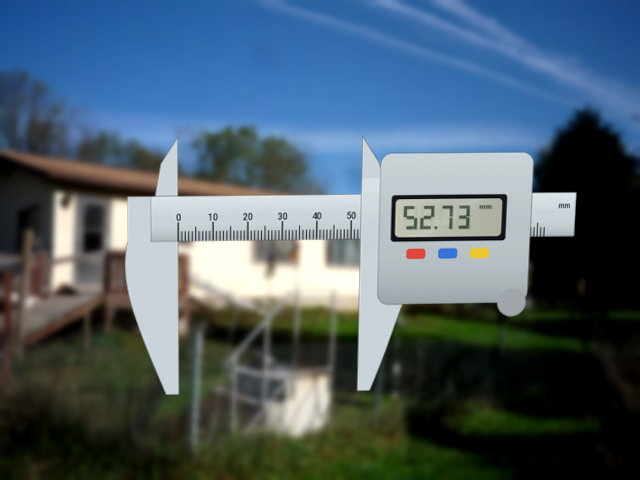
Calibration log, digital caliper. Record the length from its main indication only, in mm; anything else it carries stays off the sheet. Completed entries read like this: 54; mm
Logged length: 52.73; mm
